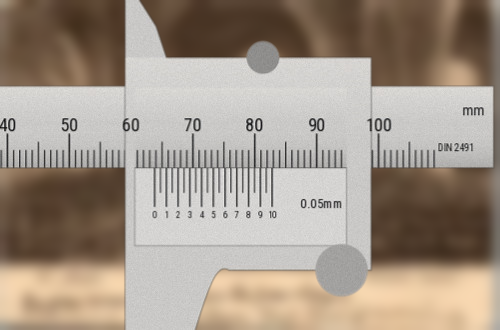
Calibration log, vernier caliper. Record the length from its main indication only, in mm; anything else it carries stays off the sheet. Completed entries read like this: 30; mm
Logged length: 63.8; mm
